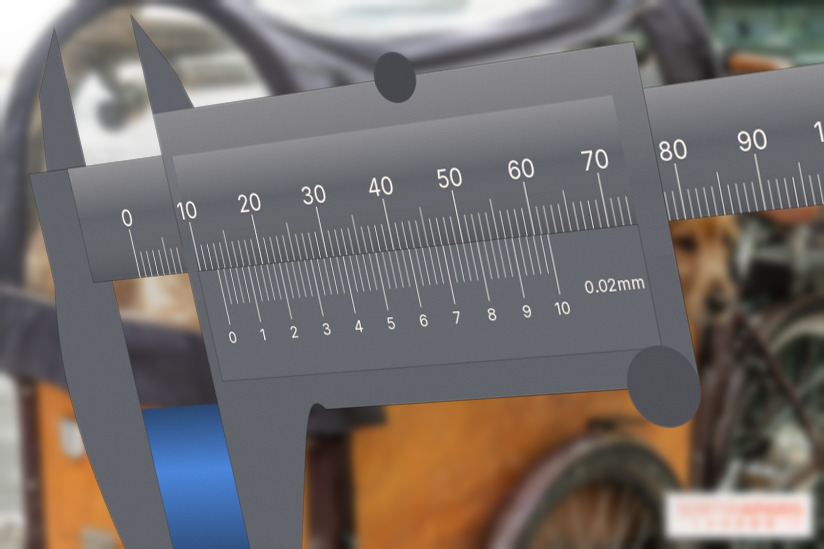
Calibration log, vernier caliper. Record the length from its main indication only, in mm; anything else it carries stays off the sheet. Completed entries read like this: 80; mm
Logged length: 12.8; mm
